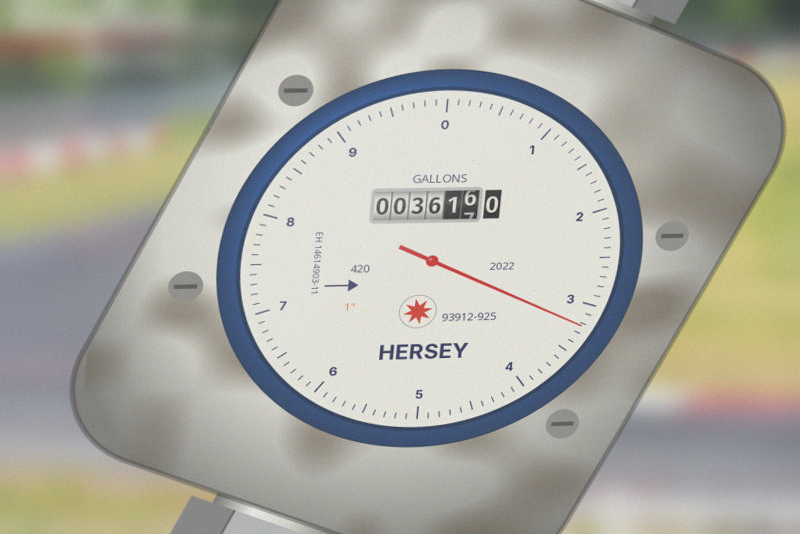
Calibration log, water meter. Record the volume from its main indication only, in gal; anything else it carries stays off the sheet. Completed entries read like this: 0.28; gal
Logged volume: 36163.2; gal
